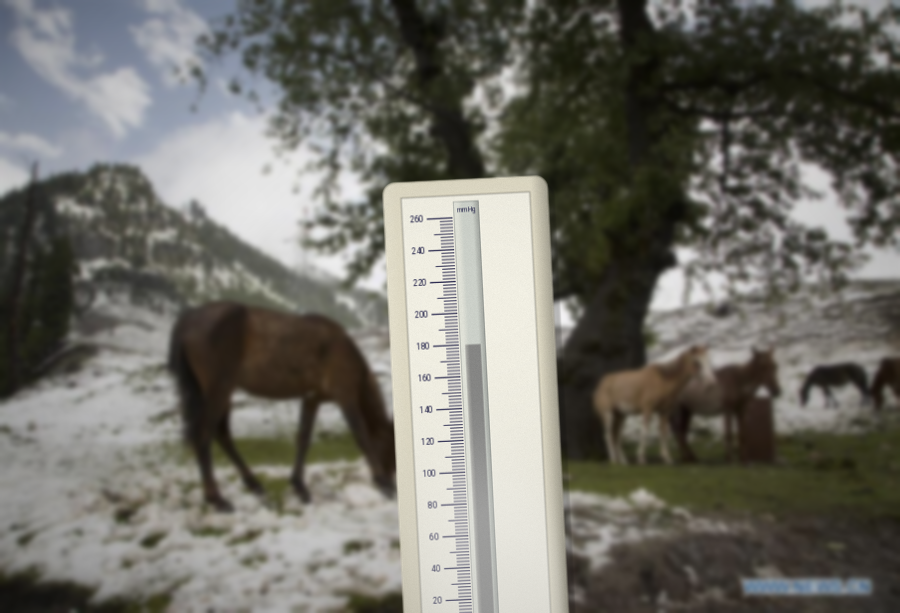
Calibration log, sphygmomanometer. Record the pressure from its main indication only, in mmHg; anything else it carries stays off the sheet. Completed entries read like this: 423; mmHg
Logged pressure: 180; mmHg
